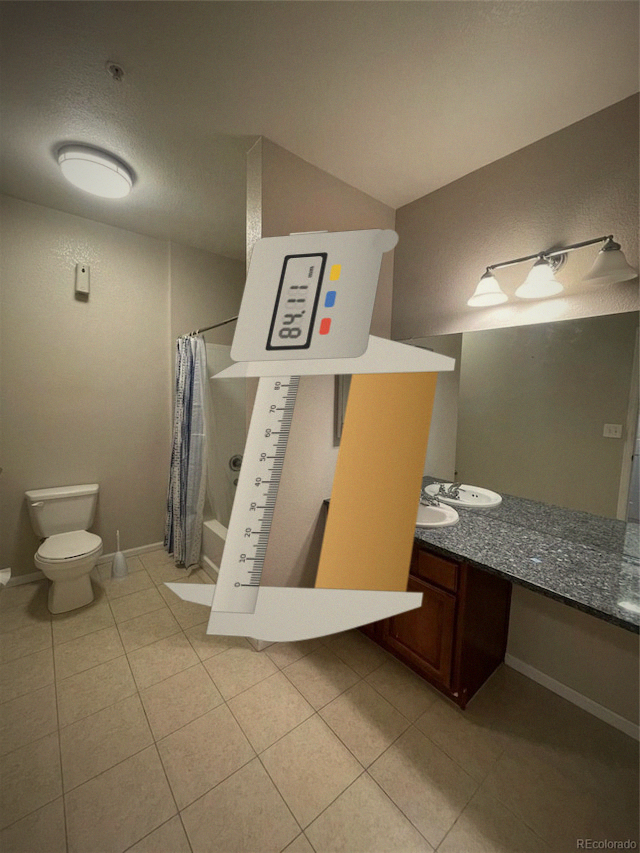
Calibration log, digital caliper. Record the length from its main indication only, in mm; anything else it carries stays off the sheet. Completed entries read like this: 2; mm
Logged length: 84.11; mm
